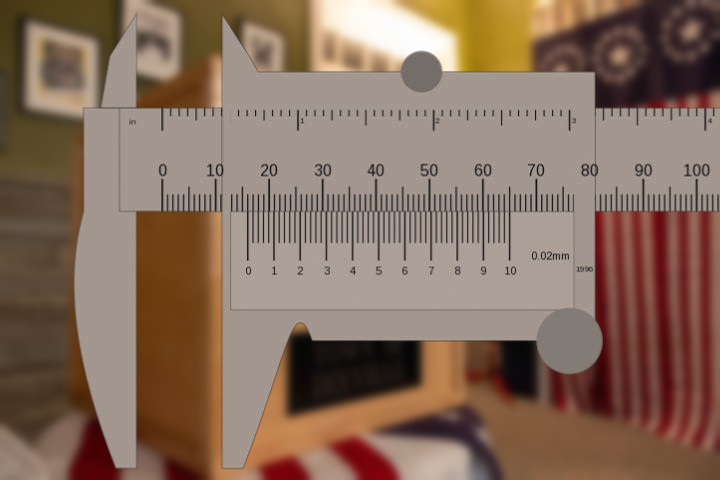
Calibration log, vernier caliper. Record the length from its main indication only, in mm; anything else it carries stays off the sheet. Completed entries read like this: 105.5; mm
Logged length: 16.0; mm
